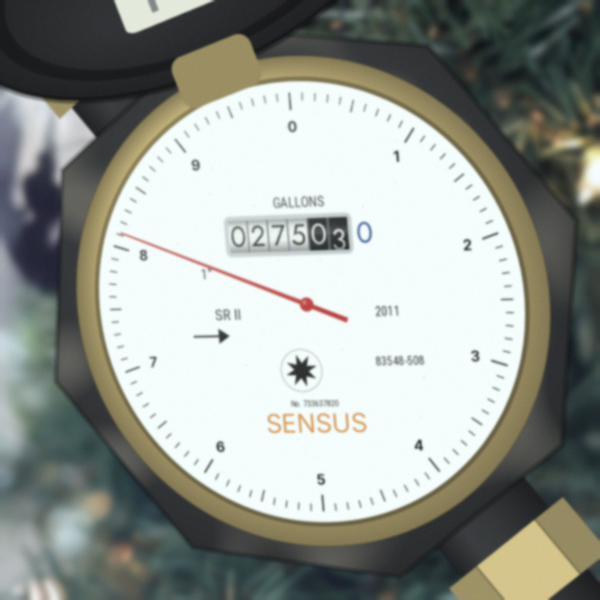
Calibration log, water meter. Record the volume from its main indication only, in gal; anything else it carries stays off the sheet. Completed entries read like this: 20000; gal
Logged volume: 275028.1; gal
